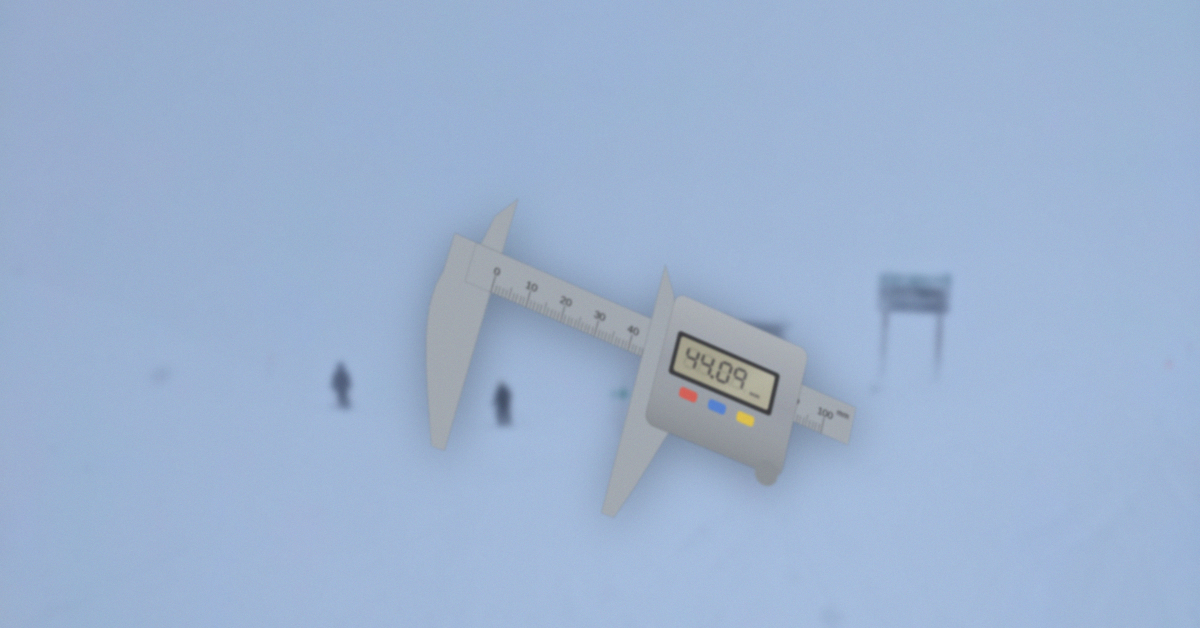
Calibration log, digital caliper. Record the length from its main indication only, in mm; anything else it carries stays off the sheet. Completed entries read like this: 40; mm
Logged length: 44.09; mm
